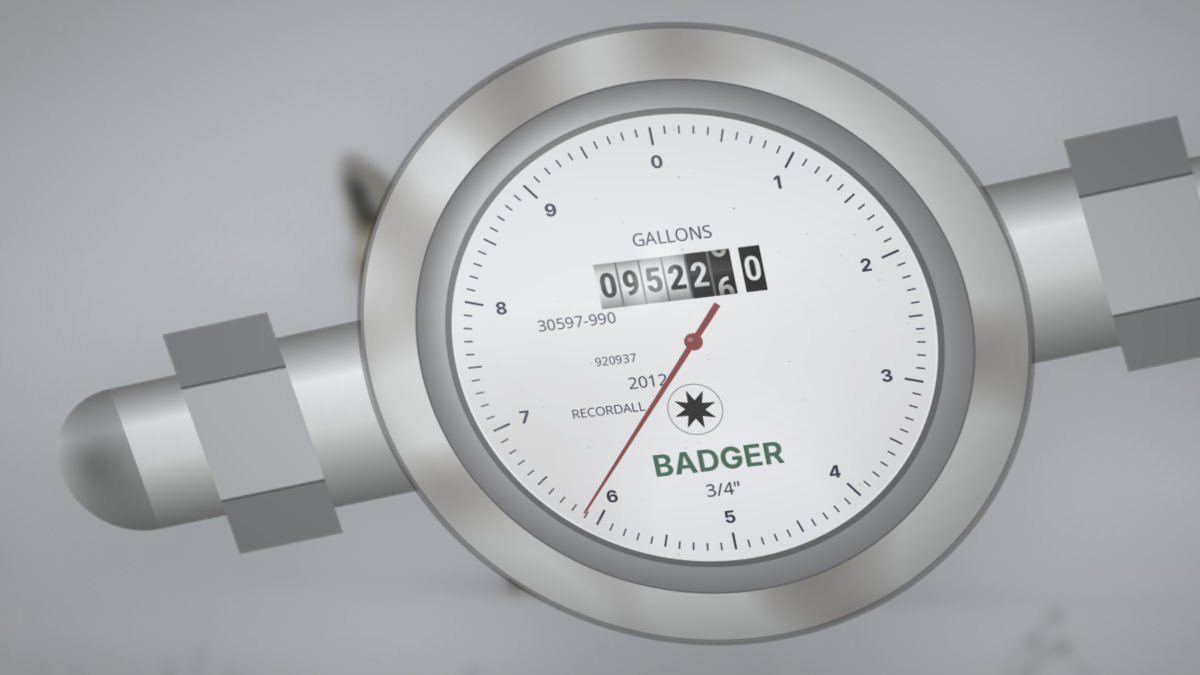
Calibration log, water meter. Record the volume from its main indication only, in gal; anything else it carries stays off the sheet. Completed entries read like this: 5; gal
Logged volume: 952256.1; gal
